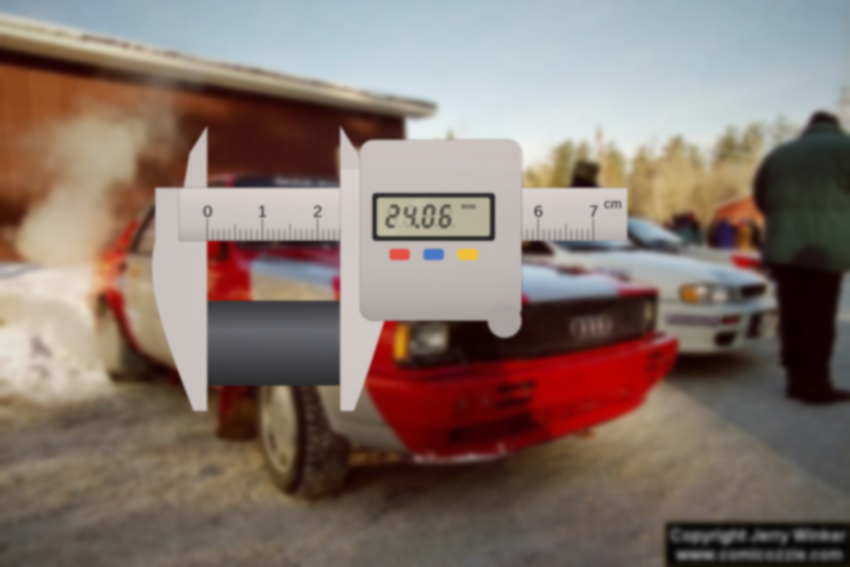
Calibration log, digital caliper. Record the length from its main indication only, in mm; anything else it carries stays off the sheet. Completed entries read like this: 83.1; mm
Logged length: 24.06; mm
